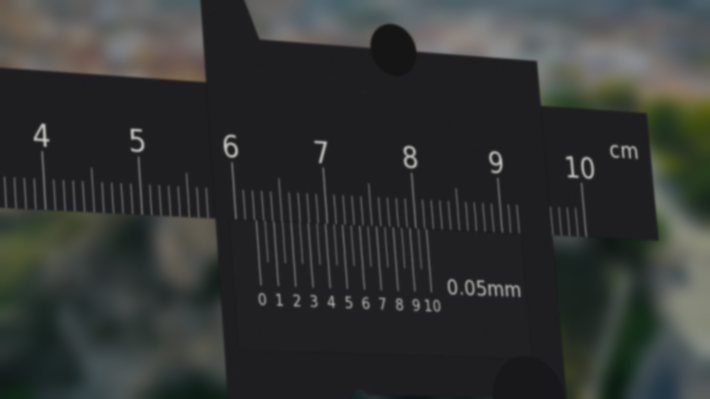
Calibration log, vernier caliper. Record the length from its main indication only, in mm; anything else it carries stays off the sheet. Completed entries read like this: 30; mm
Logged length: 62.2; mm
